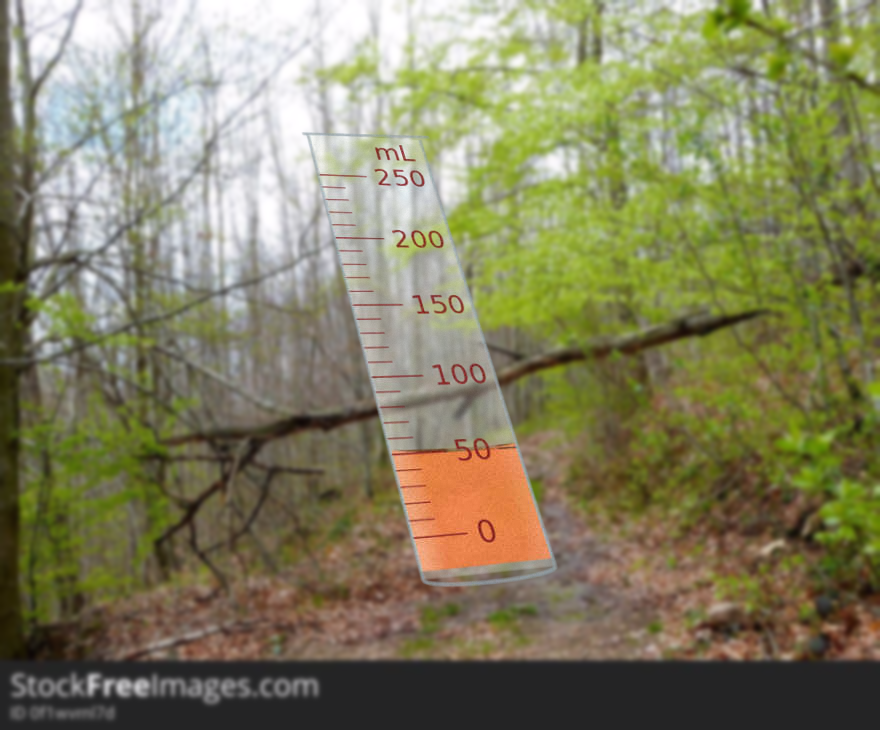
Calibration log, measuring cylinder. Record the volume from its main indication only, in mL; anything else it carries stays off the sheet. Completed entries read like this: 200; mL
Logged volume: 50; mL
